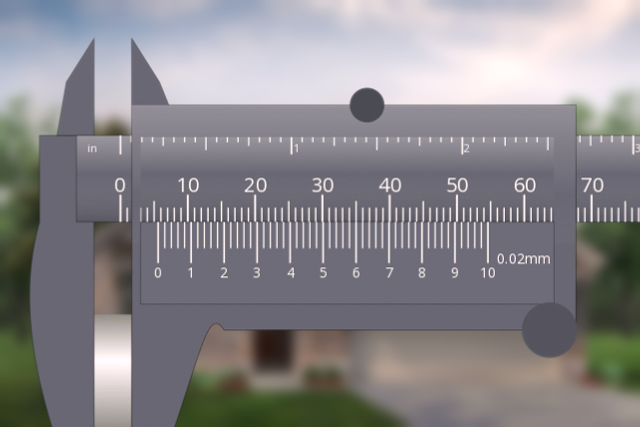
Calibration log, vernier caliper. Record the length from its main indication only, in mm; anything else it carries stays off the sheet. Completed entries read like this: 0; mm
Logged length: 5.6; mm
